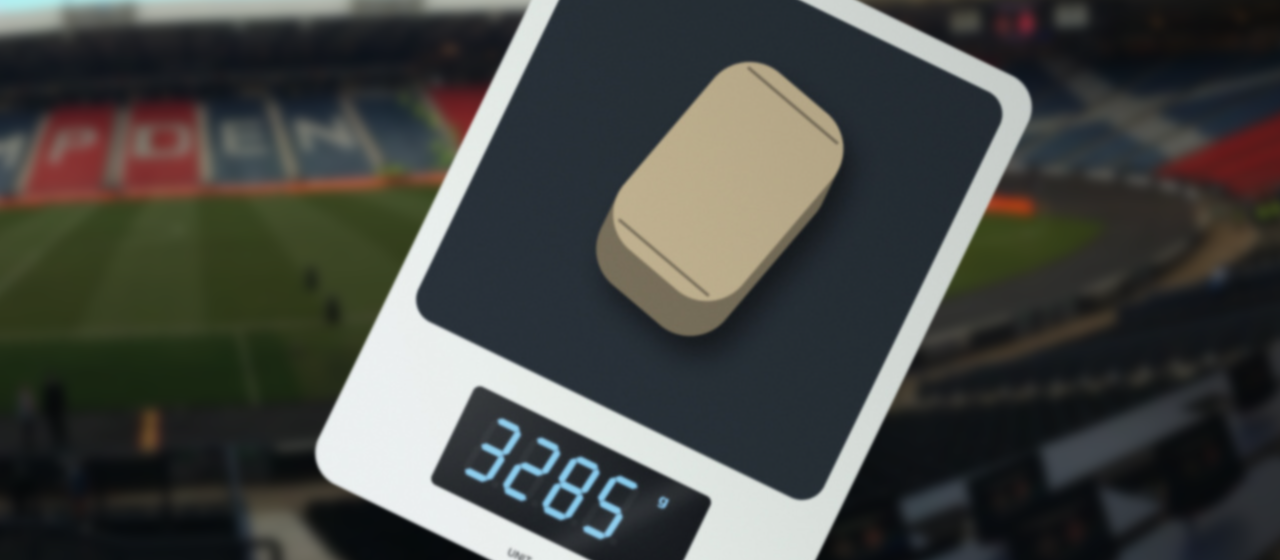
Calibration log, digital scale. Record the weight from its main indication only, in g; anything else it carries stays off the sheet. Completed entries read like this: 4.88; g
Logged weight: 3285; g
